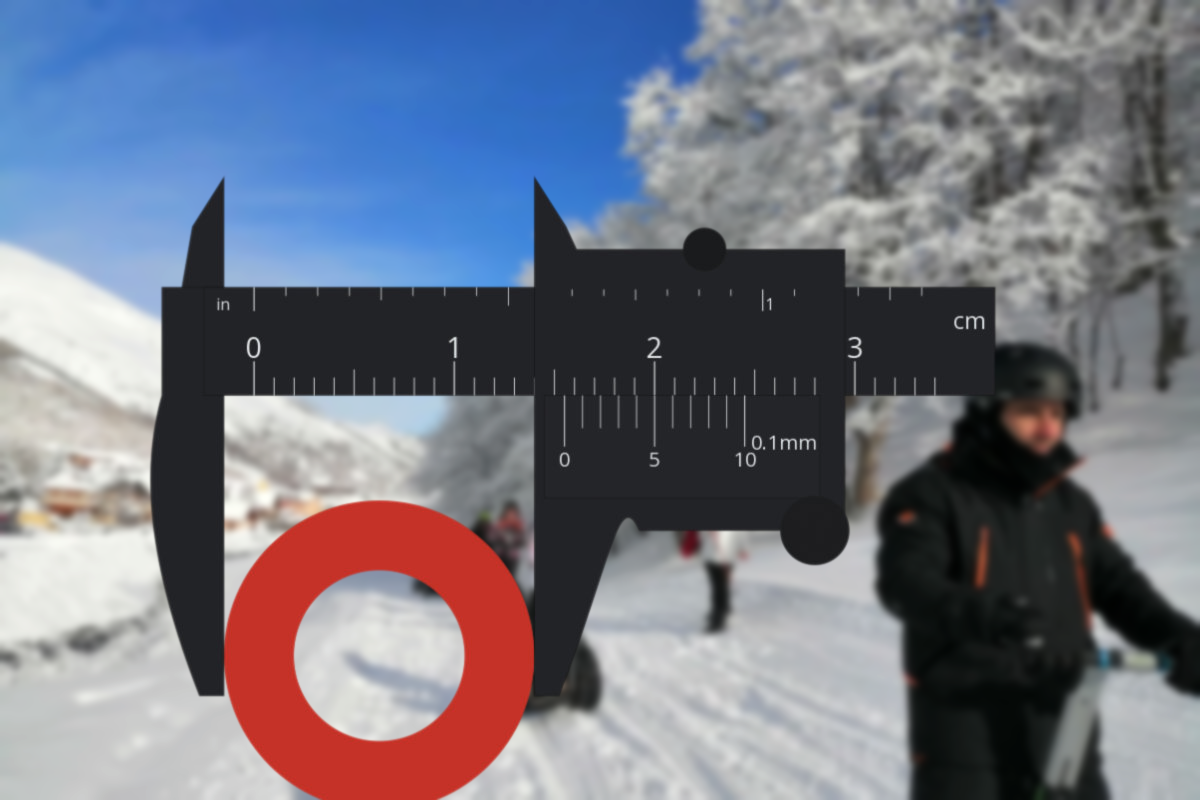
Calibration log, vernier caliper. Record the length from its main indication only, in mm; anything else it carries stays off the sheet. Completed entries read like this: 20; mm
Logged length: 15.5; mm
